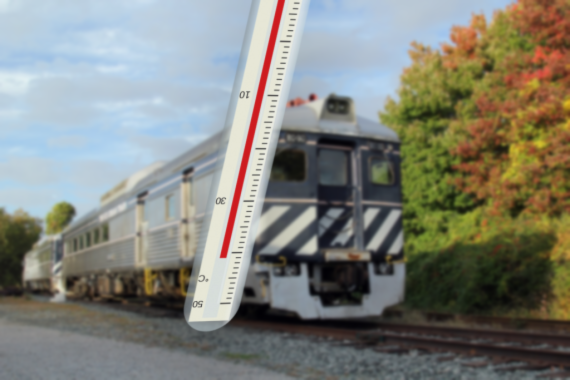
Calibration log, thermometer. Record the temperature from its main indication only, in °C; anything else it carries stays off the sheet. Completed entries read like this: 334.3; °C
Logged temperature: 41; °C
